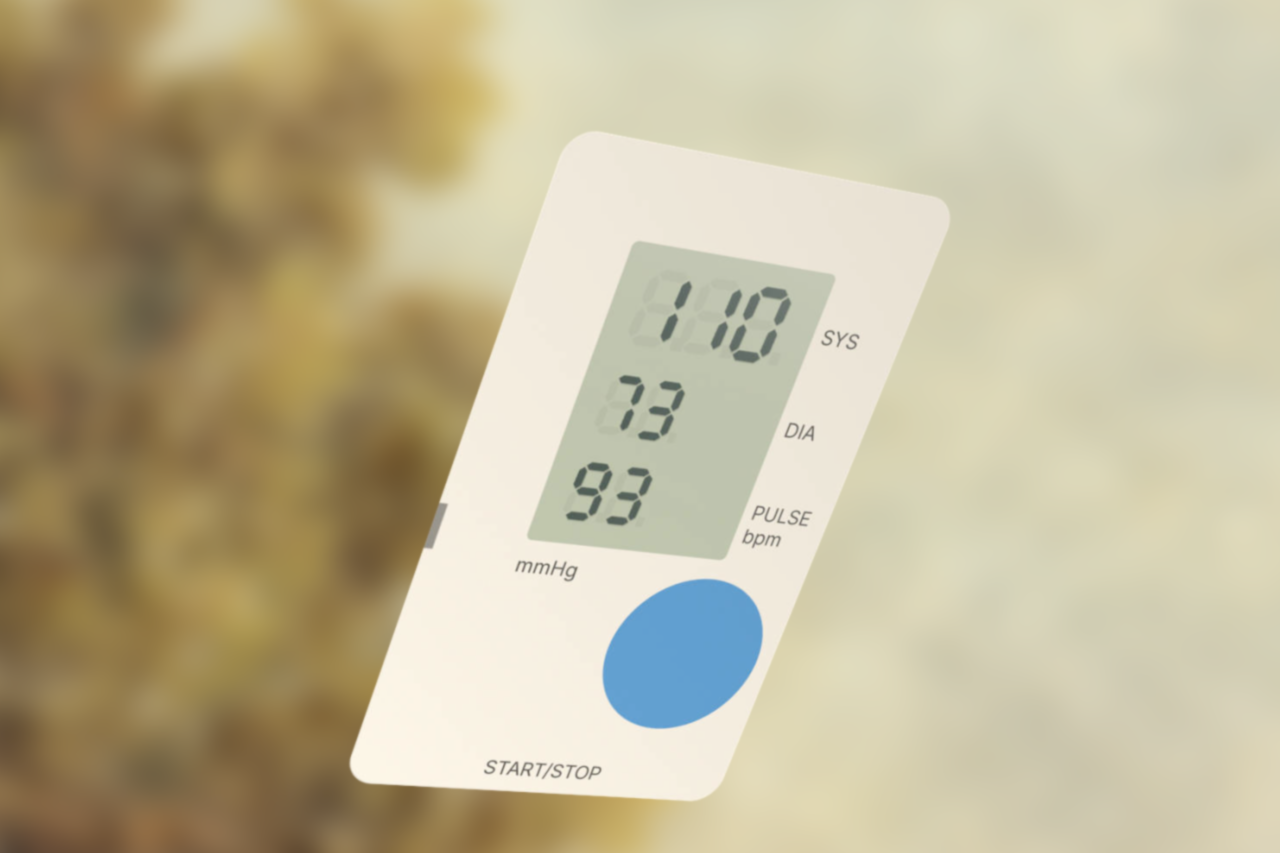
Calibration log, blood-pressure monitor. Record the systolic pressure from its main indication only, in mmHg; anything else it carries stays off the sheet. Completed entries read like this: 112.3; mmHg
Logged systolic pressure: 110; mmHg
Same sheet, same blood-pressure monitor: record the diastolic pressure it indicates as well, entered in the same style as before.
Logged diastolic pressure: 73; mmHg
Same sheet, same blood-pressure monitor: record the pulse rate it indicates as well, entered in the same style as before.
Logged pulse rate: 93; bpm
